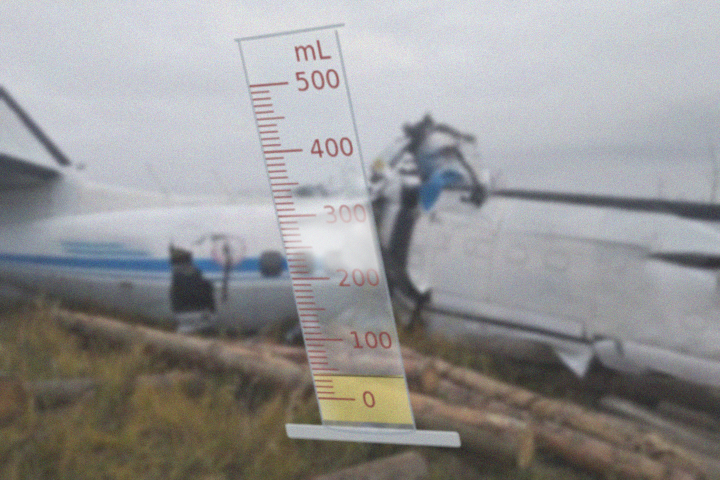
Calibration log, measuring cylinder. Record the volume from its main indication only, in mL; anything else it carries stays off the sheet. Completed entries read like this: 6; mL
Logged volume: 40; mL
